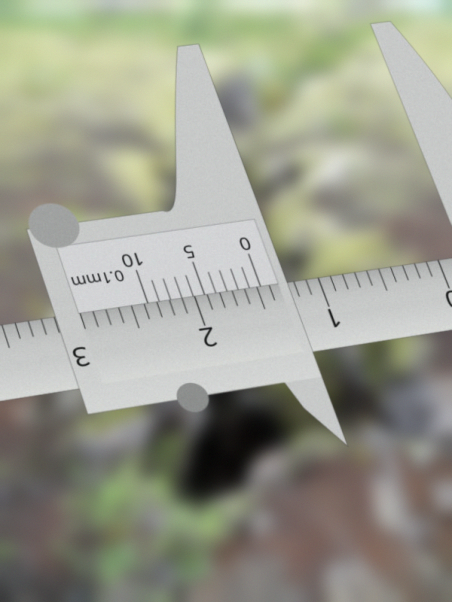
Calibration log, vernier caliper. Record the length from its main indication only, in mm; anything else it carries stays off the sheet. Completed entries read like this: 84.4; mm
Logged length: 14.7; mm
